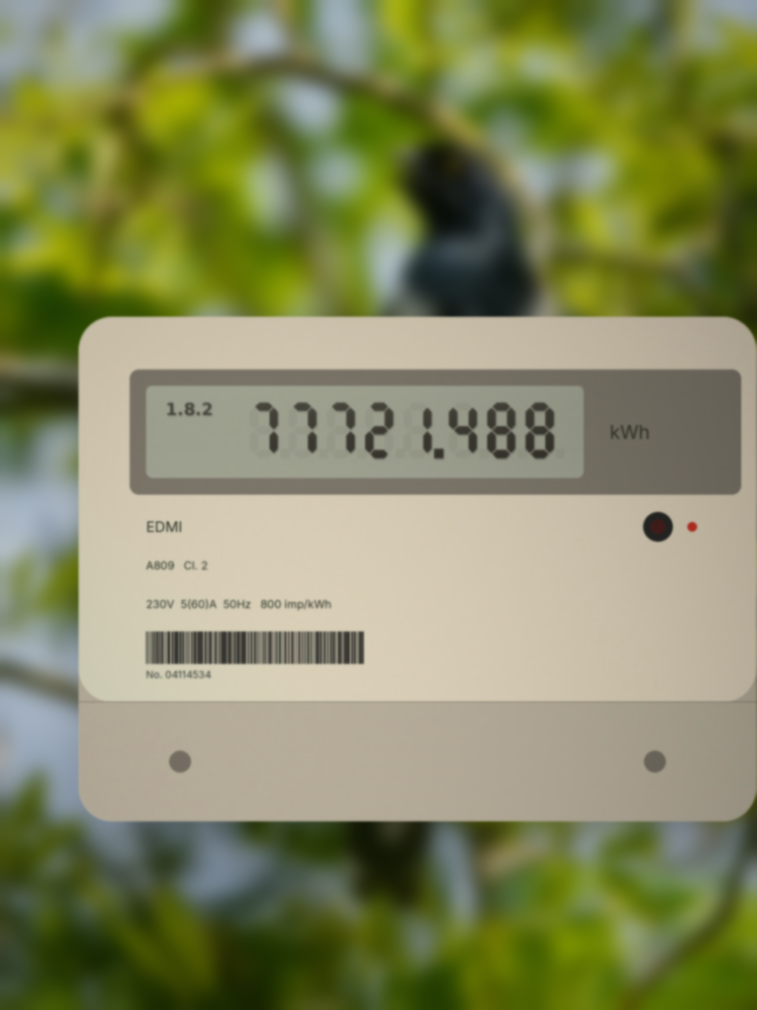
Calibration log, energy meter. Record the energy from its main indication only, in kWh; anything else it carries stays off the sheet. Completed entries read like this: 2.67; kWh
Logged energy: 77721.488; kWh
